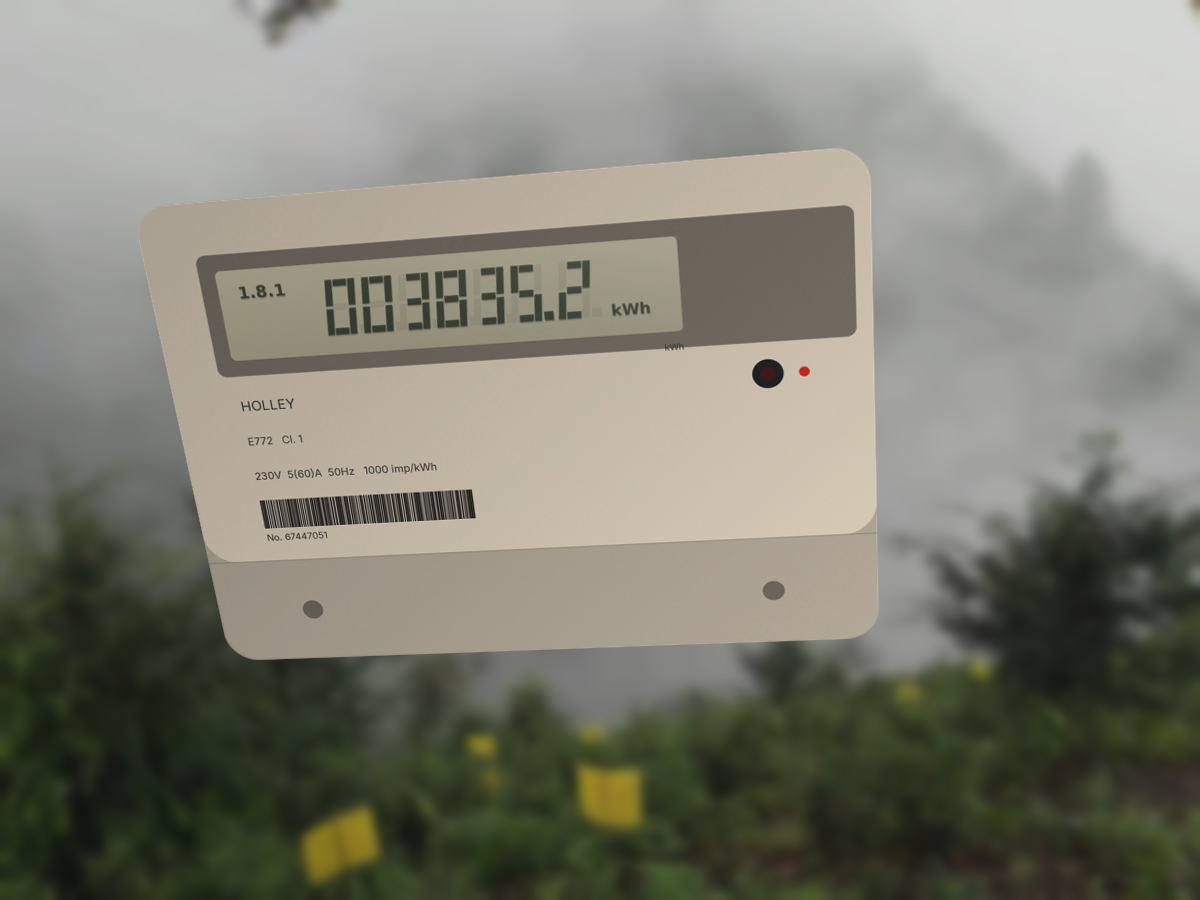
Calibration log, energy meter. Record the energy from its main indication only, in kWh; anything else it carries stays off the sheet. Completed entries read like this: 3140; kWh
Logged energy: 3835.2; kWh
